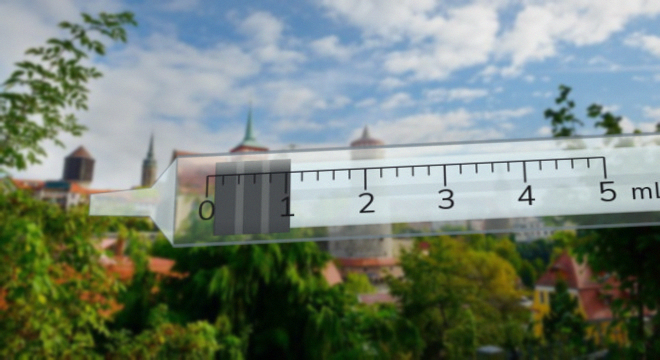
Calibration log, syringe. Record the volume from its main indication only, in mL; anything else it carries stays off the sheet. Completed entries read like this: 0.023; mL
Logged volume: 0.1; mL
